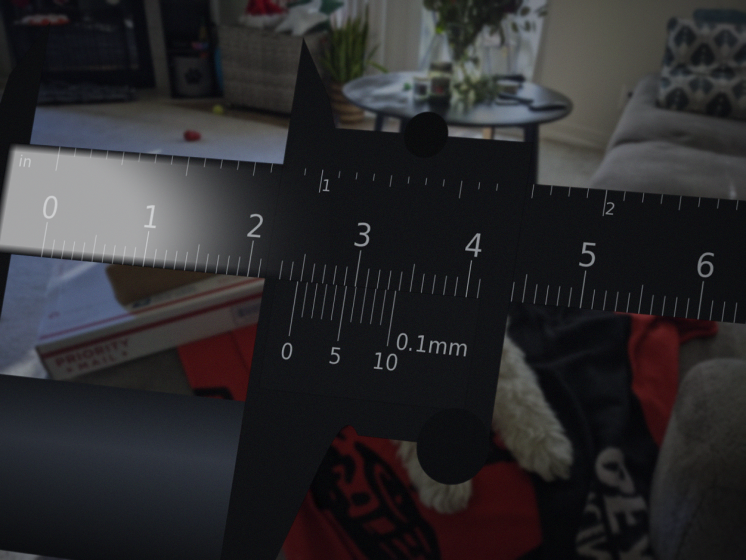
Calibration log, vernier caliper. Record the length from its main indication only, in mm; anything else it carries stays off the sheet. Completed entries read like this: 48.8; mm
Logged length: 24.7; mm
